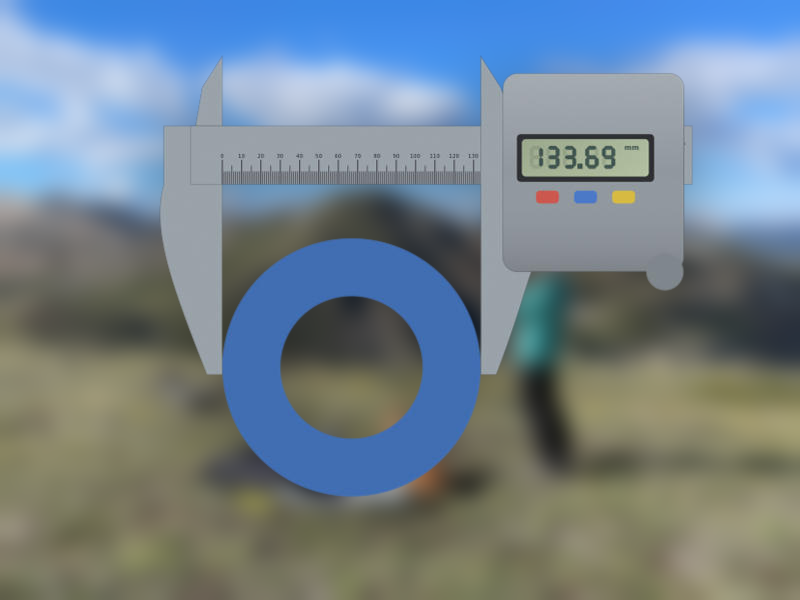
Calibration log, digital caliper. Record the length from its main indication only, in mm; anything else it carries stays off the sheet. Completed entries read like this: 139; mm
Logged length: 133.69; mm
